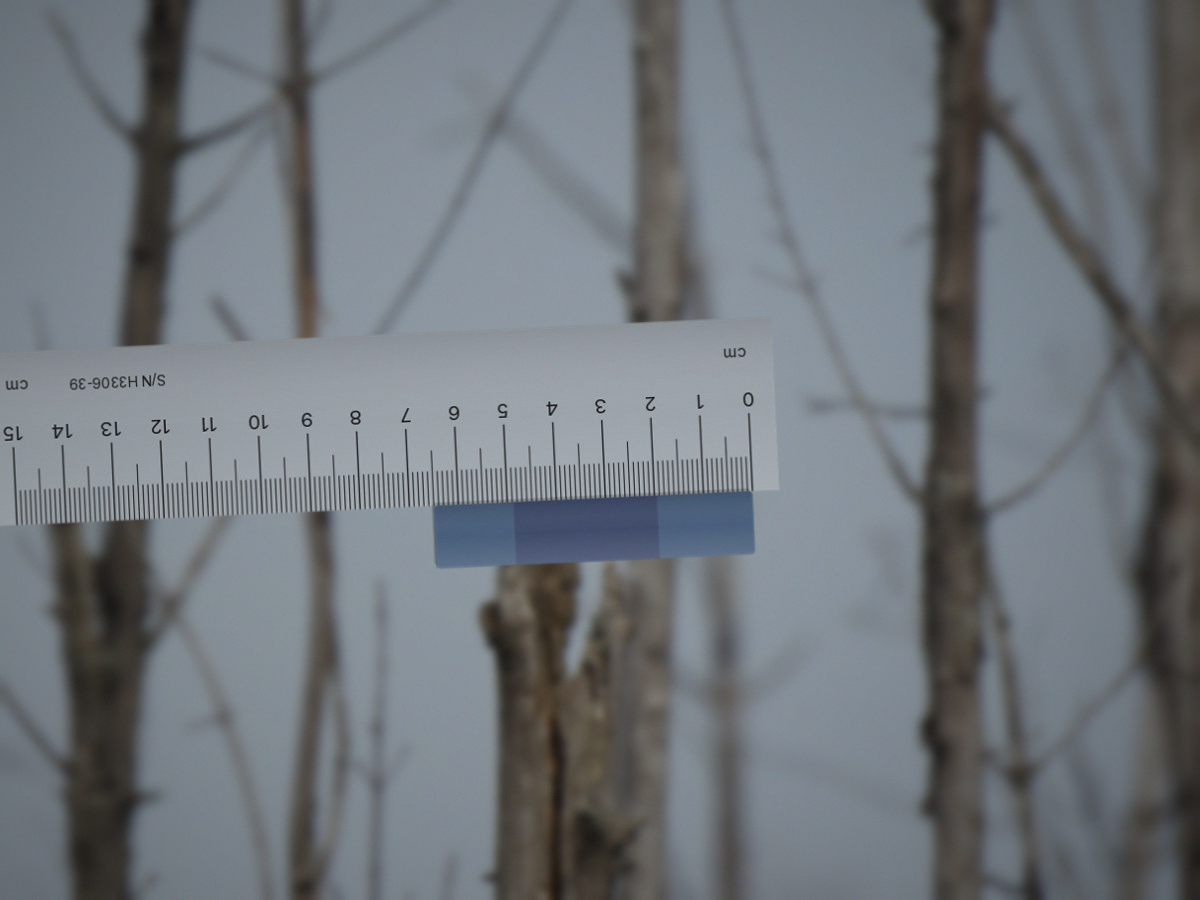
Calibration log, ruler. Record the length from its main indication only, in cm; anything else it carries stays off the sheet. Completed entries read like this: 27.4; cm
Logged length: 6.5; cm
